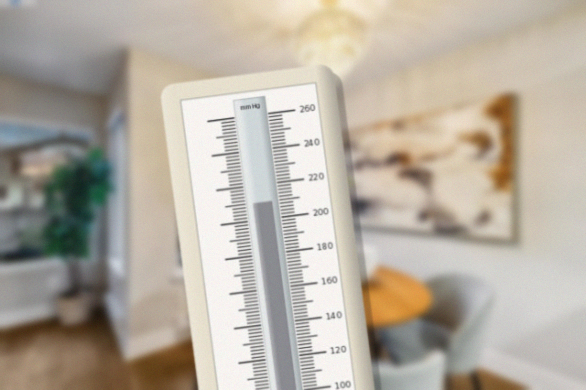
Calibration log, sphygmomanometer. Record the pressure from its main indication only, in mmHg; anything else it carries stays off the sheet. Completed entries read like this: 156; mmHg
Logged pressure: 210; mmHg
